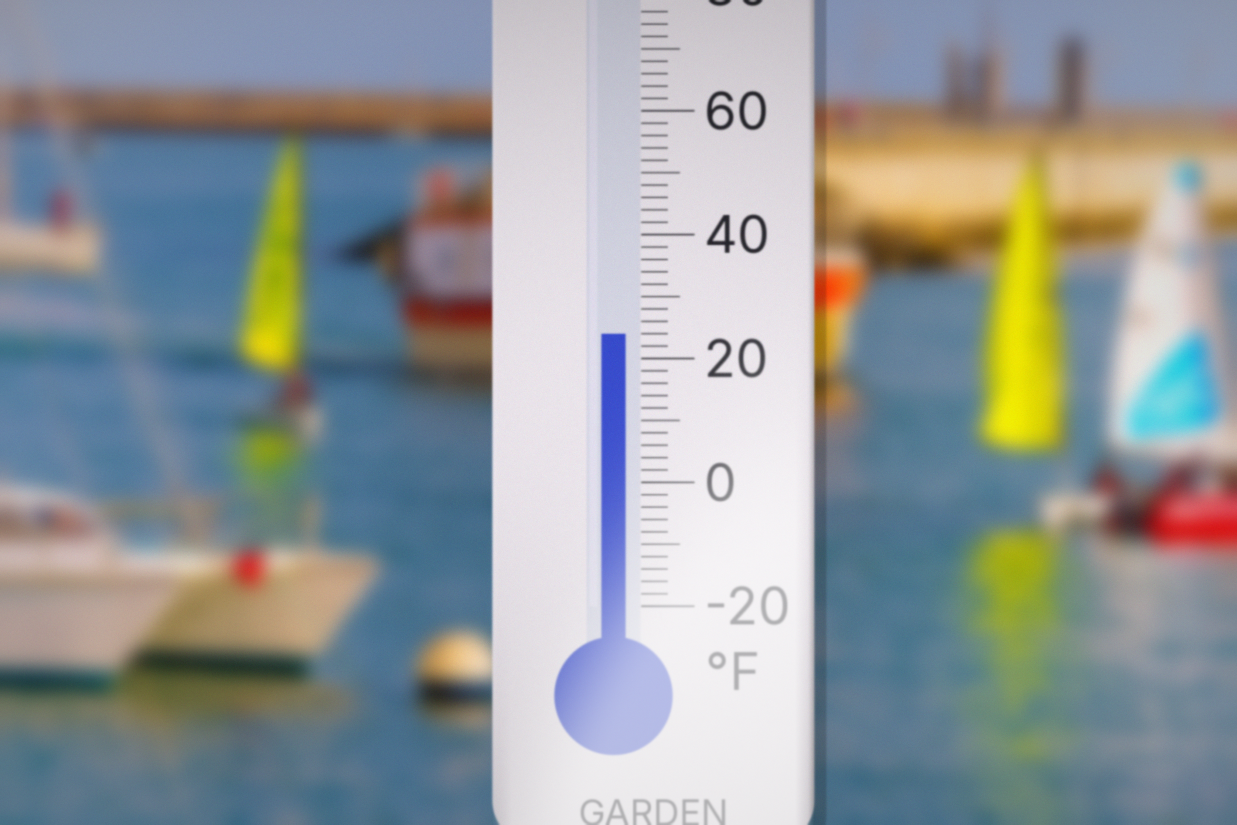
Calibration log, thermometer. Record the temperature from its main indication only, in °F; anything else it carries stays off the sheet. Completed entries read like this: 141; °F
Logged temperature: 24; °F
